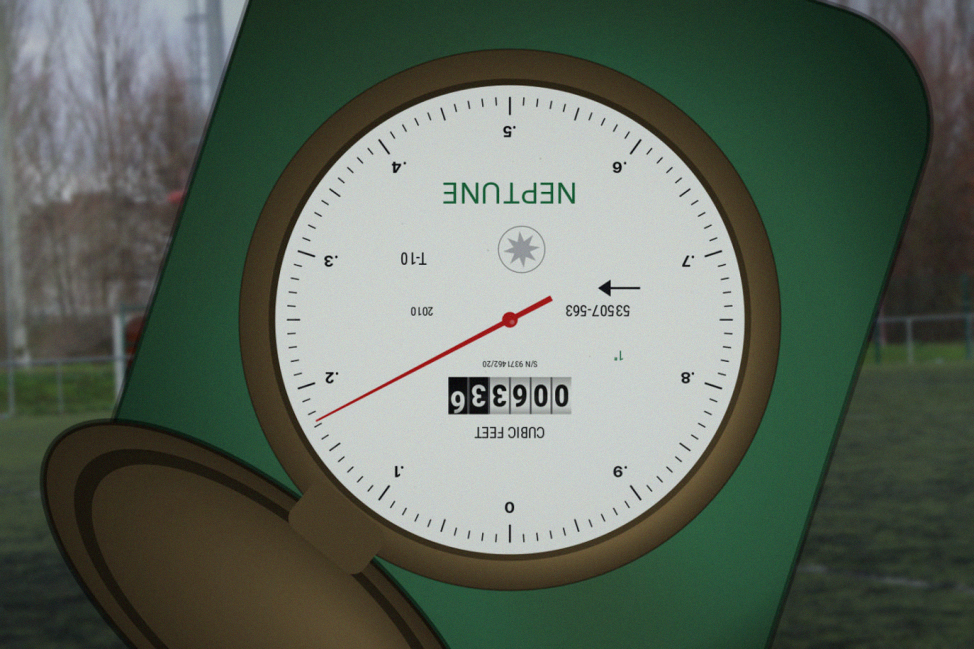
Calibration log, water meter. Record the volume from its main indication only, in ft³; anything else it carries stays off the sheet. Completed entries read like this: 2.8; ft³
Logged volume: 6336.17; ft³
